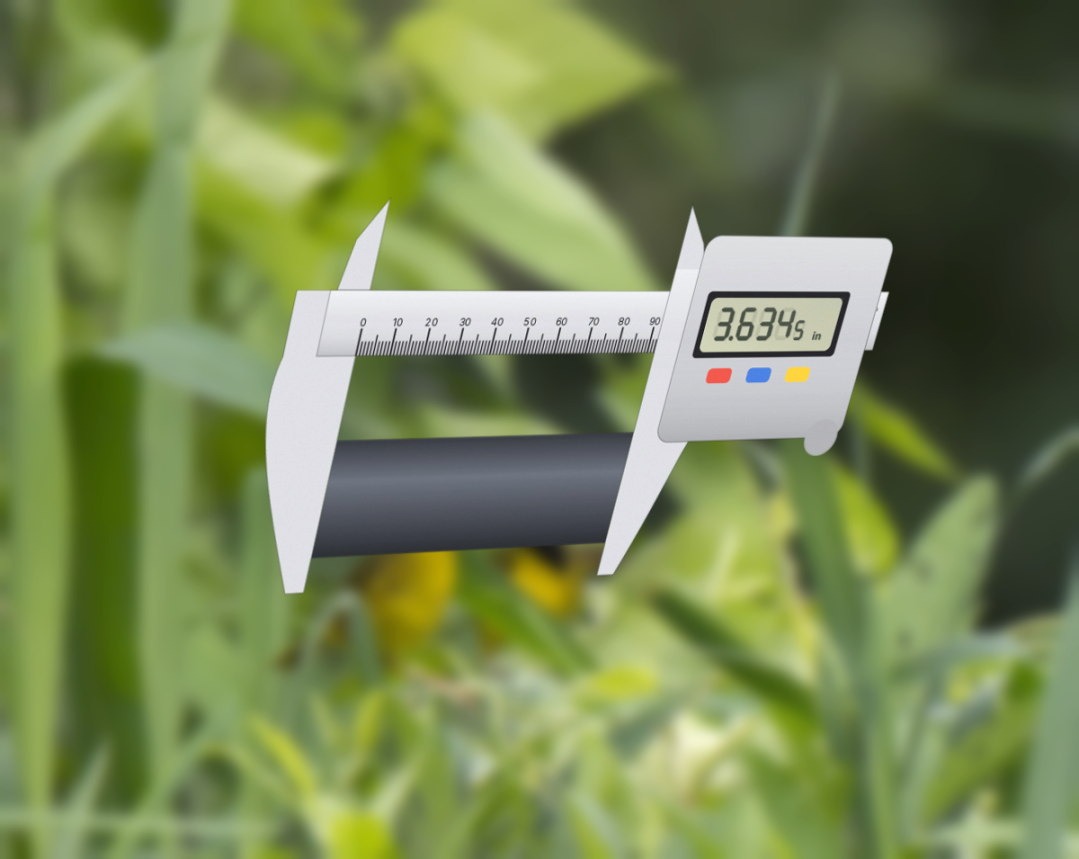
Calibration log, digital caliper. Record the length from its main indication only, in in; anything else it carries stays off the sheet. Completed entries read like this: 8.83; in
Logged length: 3.6345; in
